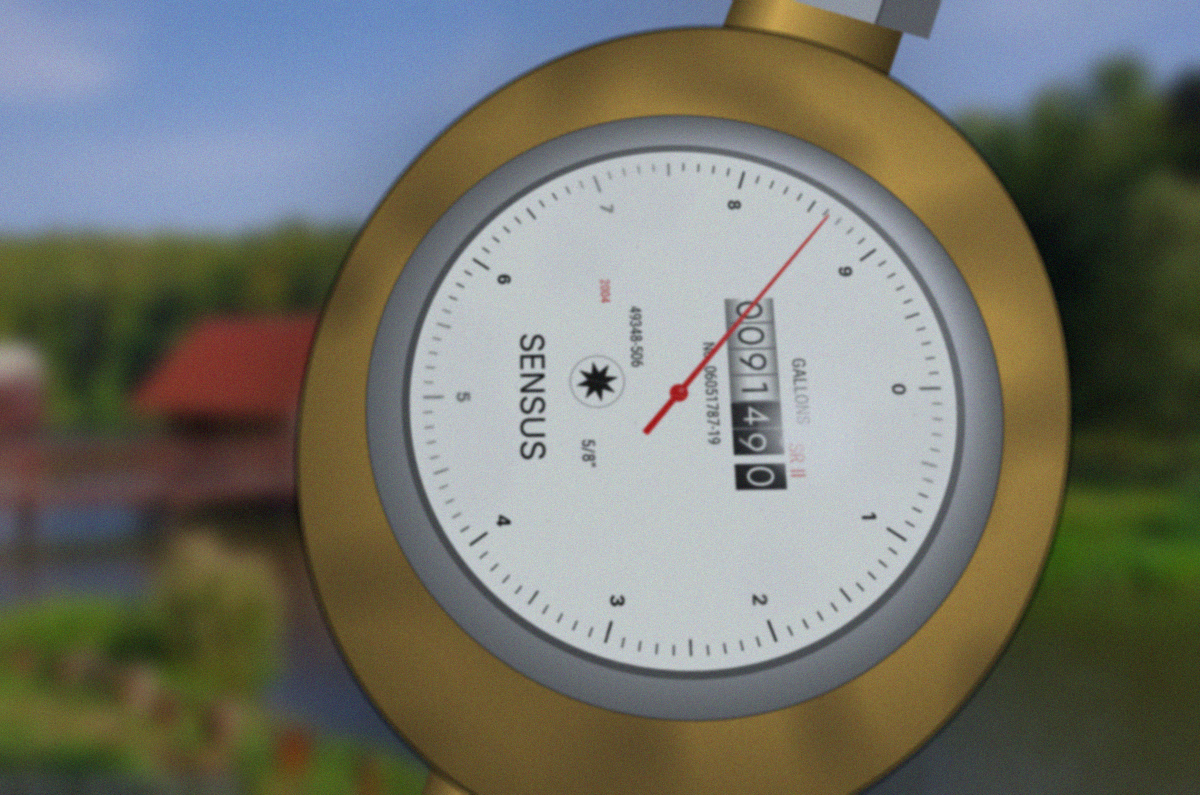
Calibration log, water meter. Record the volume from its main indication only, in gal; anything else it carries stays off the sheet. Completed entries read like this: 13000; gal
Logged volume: 91488.6; gal
